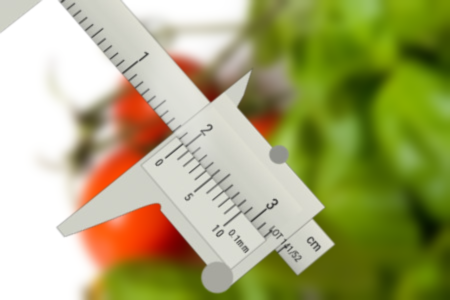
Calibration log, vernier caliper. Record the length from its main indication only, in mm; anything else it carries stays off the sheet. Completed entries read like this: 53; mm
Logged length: 19.6; mm
